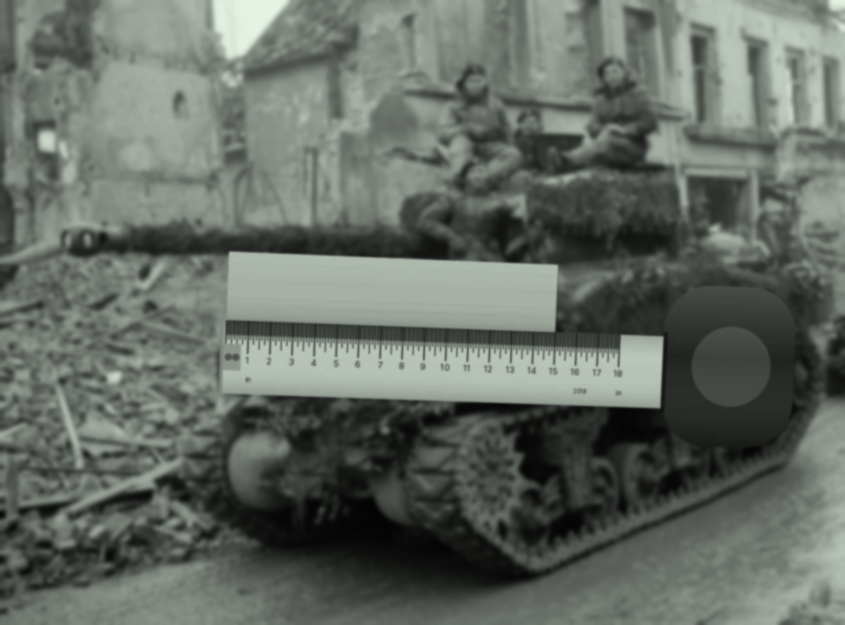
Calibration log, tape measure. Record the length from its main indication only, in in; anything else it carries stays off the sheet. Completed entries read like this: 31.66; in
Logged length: 15; in
